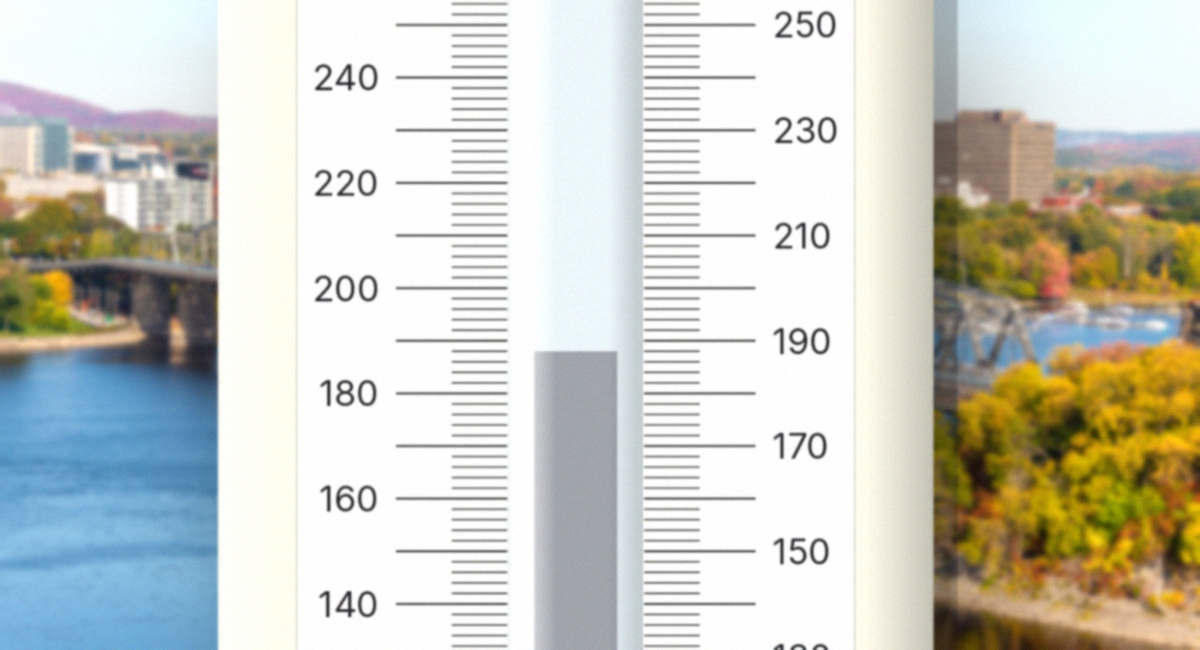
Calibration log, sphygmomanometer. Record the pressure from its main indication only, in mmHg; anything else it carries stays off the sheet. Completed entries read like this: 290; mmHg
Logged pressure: 188; mmHg
